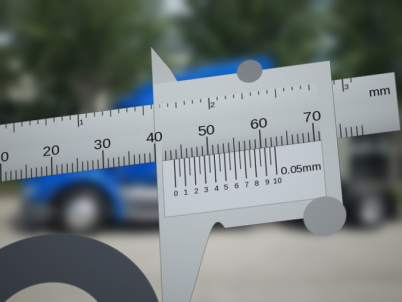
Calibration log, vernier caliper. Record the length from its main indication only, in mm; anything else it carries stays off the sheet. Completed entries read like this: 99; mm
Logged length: 43.6; mm
